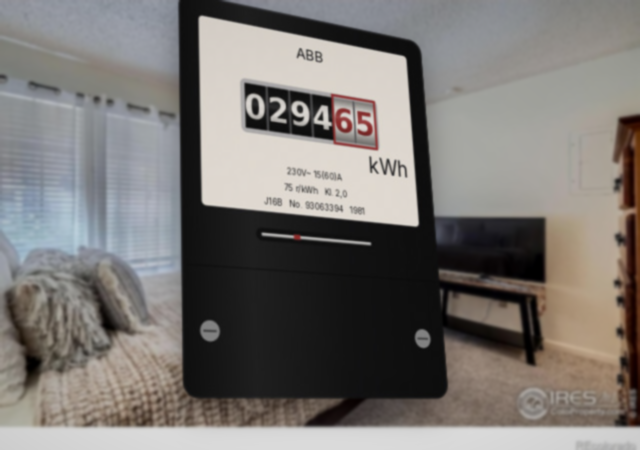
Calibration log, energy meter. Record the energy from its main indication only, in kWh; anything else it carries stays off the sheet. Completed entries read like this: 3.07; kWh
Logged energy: 294.65; kWh
